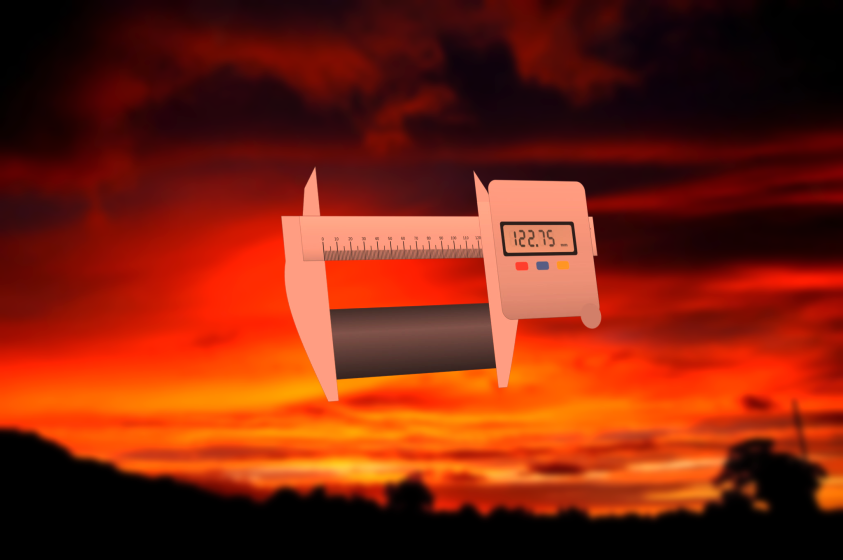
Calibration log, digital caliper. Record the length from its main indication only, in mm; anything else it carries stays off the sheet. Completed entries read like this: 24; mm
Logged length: 122.75; mm
